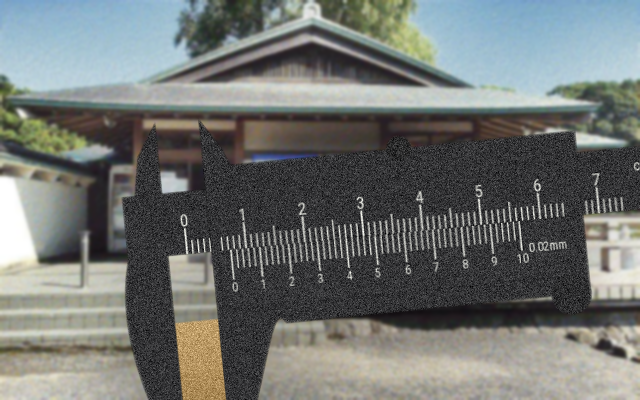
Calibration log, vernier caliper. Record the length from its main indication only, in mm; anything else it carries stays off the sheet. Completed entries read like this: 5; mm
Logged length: 7.4; mm
